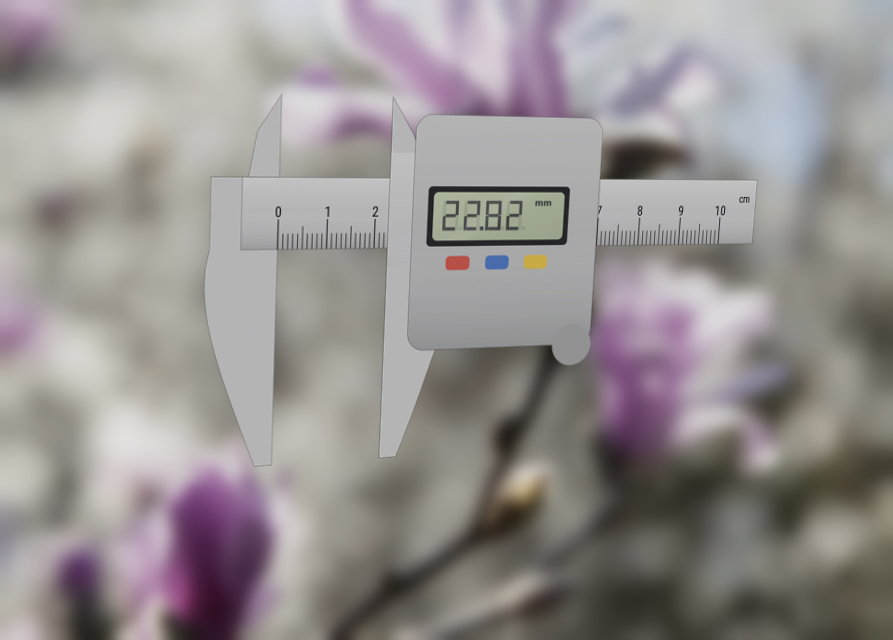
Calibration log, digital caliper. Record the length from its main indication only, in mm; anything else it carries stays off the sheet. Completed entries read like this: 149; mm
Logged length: 22.82; mm
